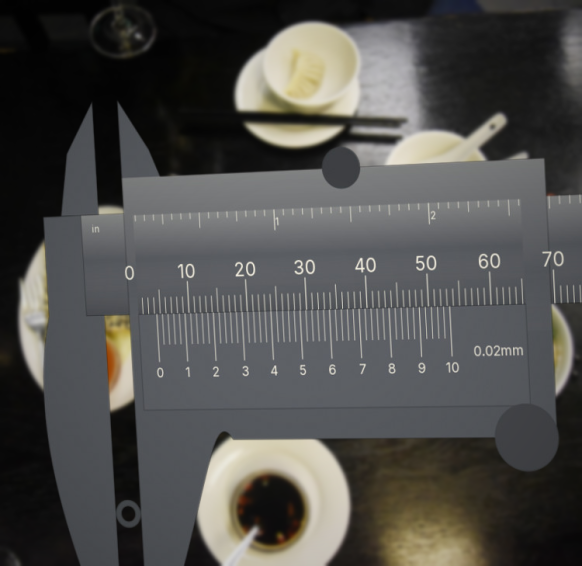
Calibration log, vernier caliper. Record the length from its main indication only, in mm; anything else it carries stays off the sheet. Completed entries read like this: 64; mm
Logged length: 4.4; mm
